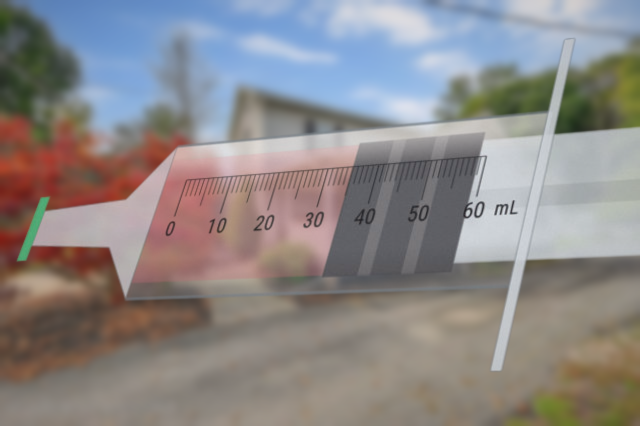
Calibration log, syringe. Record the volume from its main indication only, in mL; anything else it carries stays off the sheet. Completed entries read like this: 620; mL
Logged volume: 35; mL
